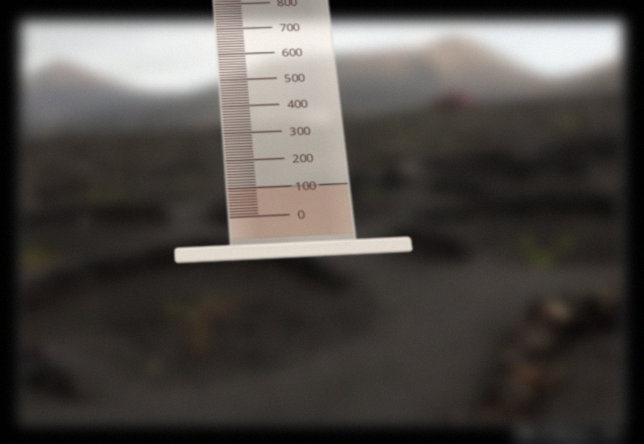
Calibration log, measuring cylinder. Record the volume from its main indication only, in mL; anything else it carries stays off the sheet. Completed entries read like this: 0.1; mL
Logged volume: 100; mL
